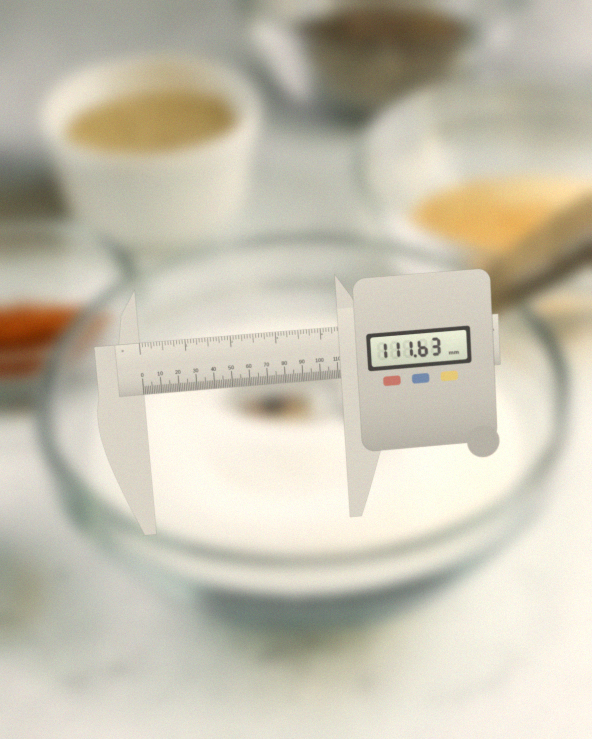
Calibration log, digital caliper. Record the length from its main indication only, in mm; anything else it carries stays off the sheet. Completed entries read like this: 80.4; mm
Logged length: 111.63; mm
